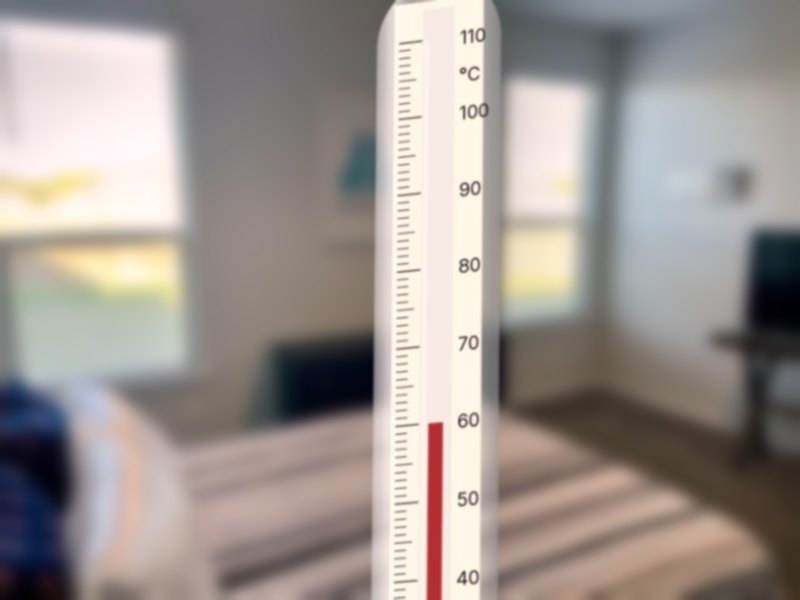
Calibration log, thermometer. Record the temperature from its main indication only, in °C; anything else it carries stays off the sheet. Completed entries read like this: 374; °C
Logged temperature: 60; °C
